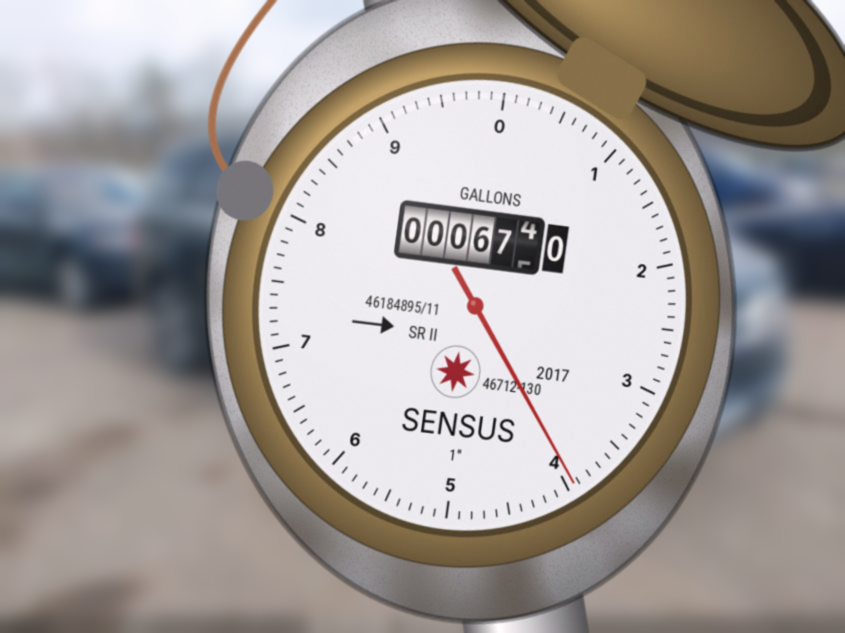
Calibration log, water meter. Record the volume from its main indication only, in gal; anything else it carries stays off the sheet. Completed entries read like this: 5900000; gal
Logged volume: 6743.9; gal
